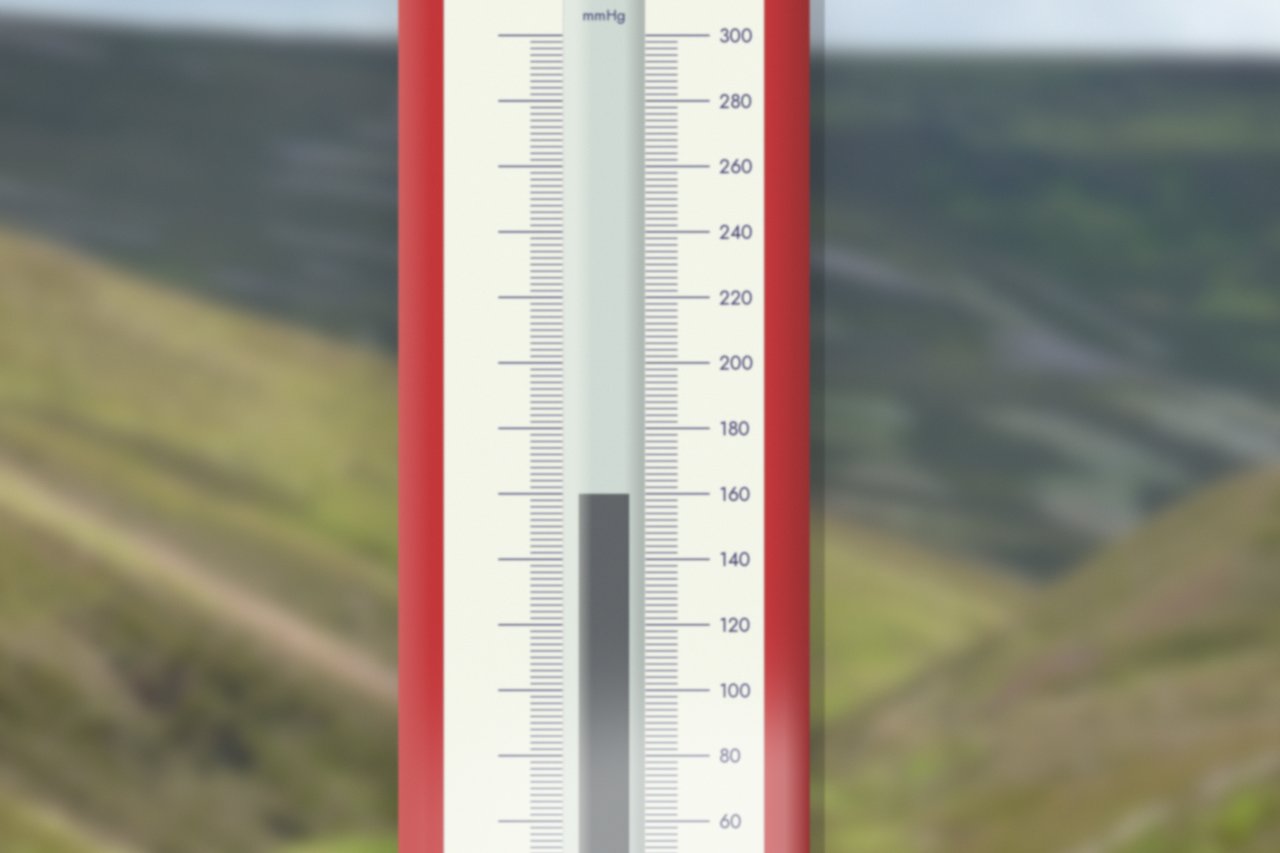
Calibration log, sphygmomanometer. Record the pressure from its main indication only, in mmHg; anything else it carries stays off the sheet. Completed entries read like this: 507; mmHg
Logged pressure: 160; mmHg
